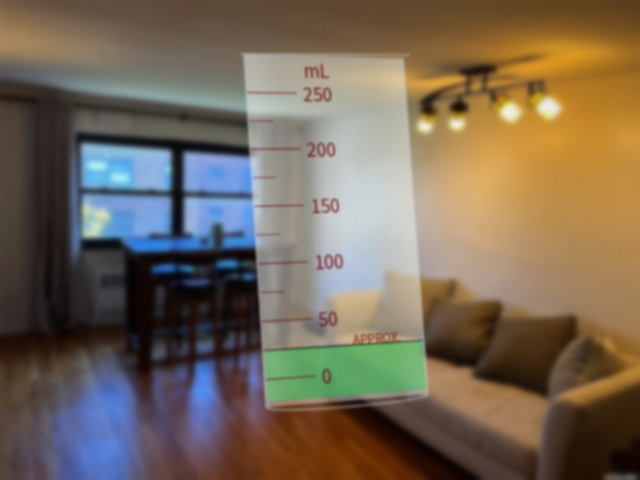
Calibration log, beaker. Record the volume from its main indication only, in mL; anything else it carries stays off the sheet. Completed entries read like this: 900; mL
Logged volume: 25; mL
